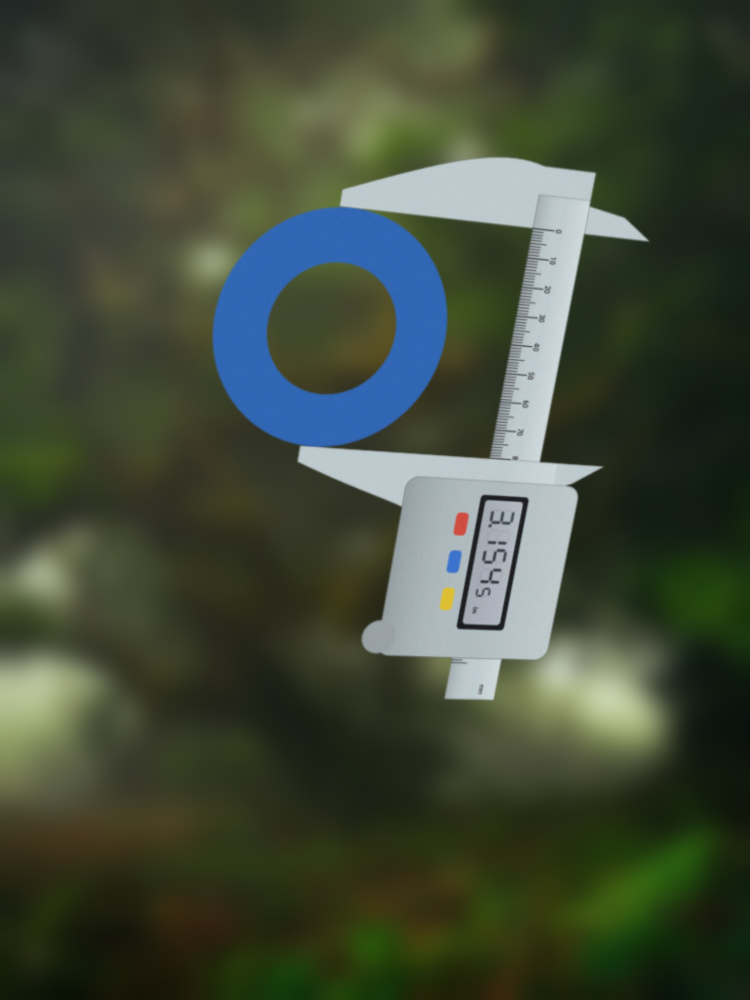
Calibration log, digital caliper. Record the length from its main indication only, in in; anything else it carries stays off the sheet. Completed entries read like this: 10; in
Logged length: 3.1545; in
